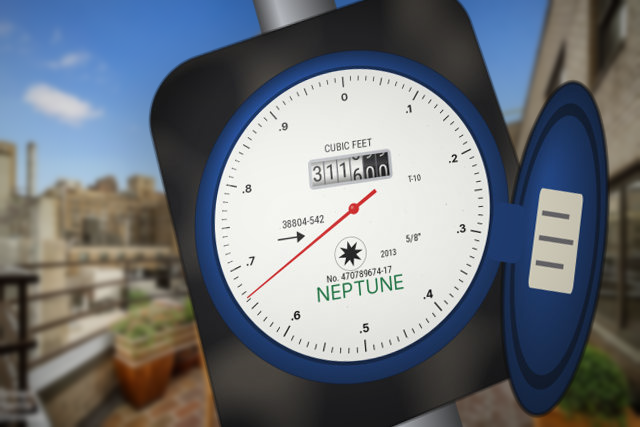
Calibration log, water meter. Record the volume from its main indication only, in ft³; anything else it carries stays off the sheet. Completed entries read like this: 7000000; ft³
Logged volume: 311599.66; ft³
